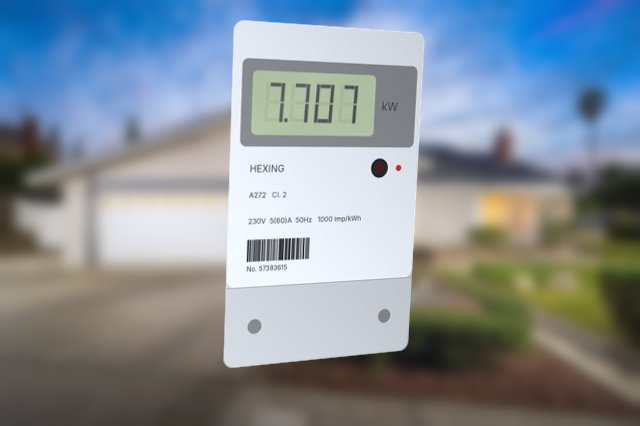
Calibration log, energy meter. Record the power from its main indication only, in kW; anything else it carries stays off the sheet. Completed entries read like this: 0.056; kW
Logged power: 7.707; kW
